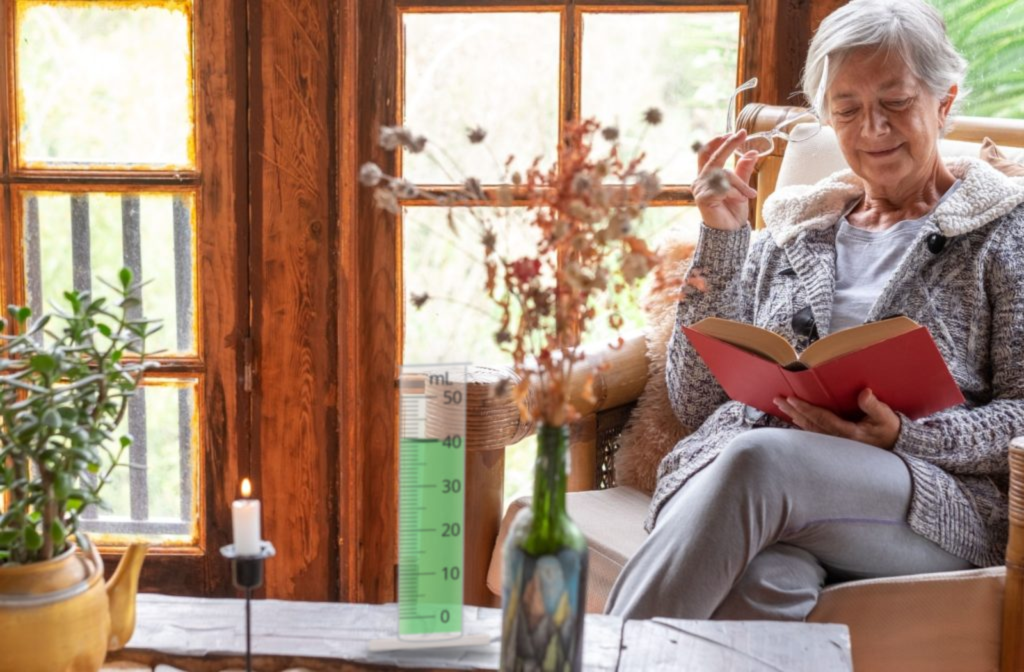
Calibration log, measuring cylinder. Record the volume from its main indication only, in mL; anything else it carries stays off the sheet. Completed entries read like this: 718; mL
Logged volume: 40; mL
